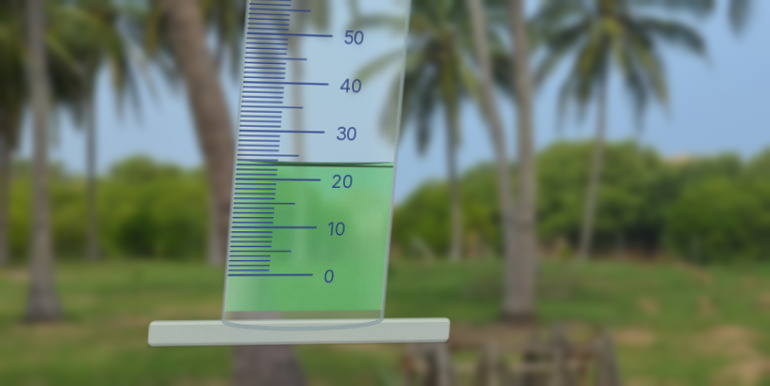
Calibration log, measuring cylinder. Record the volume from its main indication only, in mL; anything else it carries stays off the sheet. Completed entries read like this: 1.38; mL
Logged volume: 23; mL
